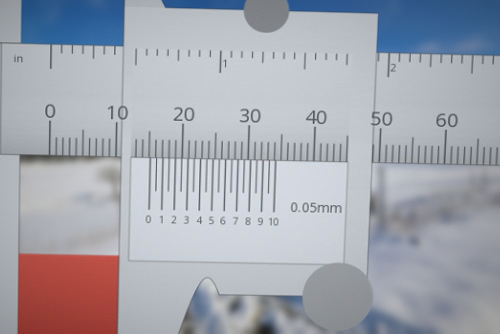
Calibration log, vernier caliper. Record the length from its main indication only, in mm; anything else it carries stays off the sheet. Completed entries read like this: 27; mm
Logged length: 15.2; mm
